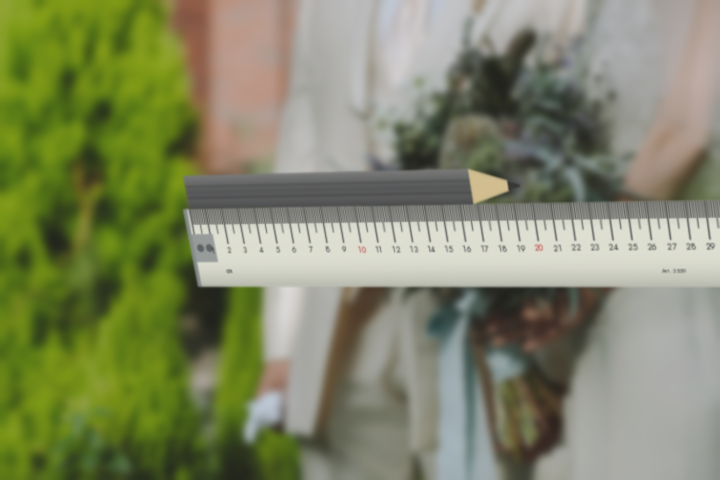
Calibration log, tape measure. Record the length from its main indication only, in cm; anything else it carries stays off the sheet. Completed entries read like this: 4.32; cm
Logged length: 19.5; cm
